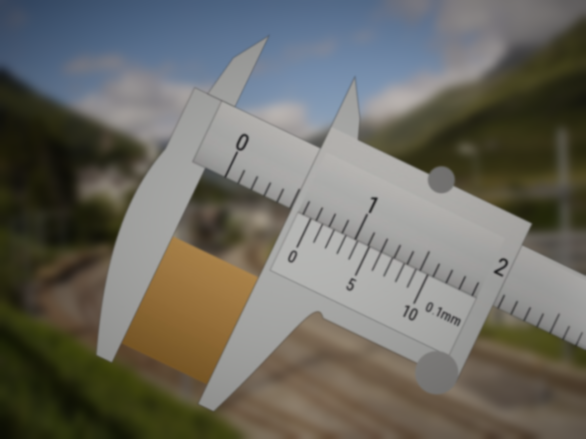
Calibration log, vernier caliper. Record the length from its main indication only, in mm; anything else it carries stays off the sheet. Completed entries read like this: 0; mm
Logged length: 6.6; mm
